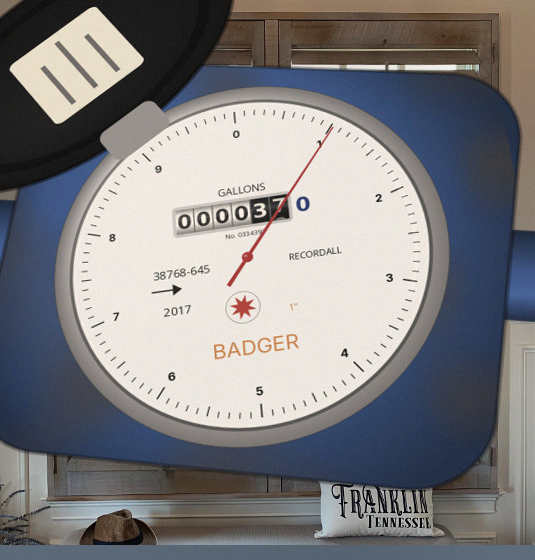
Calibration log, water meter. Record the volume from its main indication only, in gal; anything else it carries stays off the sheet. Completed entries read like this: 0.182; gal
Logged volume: 371.0; gal
